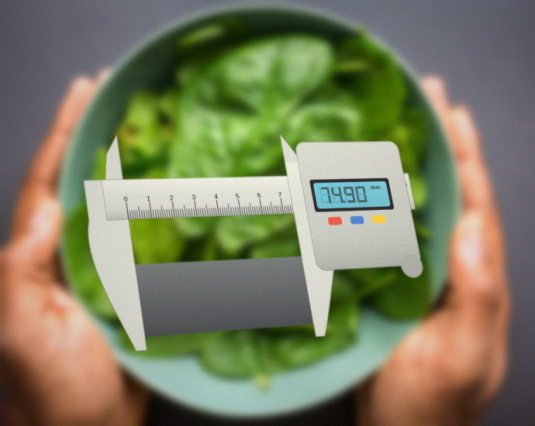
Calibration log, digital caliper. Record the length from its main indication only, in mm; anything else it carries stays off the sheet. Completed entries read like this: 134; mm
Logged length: 74.90; mm
